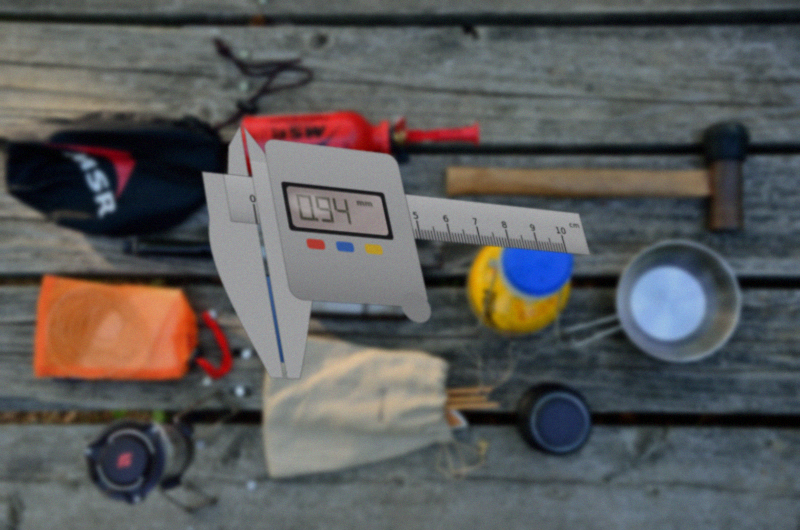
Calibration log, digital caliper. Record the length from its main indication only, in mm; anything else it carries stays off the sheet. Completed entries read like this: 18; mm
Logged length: 0.94; mm
